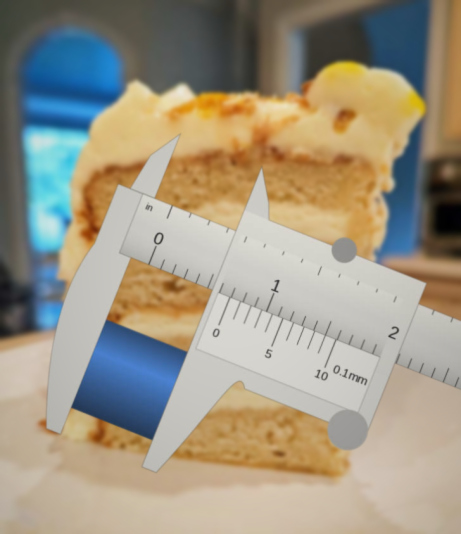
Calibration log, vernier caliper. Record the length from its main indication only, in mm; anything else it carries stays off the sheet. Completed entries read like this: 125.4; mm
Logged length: 6.9; mm
